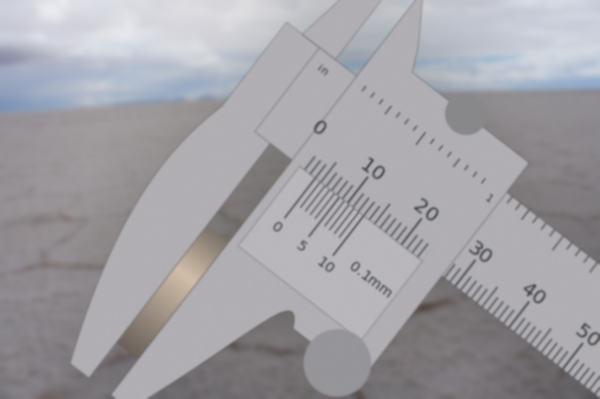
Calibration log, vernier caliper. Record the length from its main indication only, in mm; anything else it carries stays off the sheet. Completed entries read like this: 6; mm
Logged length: 4.0; mm
